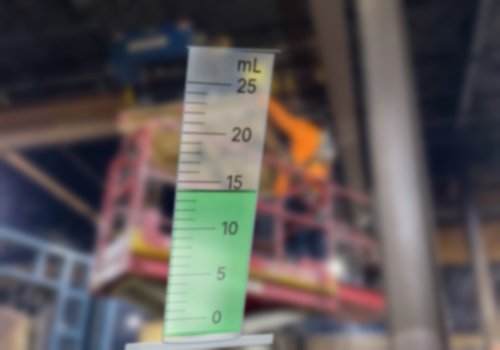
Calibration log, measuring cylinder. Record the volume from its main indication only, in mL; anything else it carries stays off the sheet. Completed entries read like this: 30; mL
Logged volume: 14; mL
